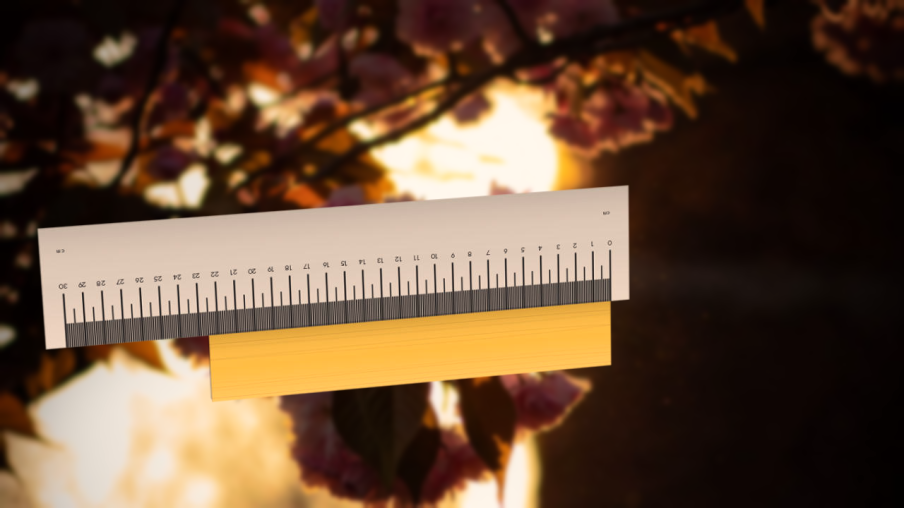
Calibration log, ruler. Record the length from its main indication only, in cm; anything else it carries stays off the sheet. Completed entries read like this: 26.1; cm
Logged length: 22.5; cm
